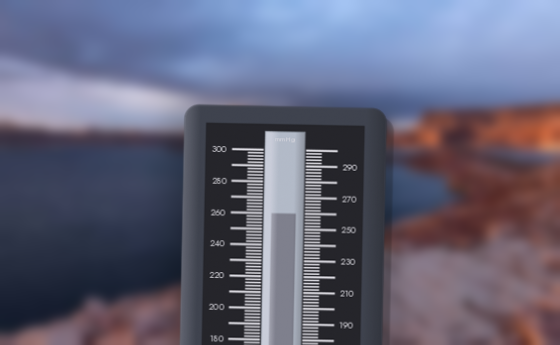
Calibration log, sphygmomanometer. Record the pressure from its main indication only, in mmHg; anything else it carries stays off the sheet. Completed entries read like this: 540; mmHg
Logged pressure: 260; mmHg
